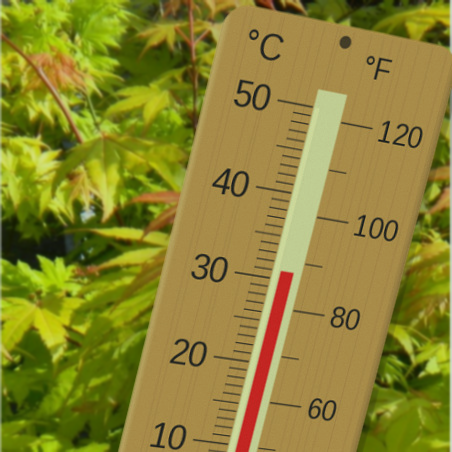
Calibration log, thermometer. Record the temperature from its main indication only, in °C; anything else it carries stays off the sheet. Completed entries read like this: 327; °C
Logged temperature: 31; °C
